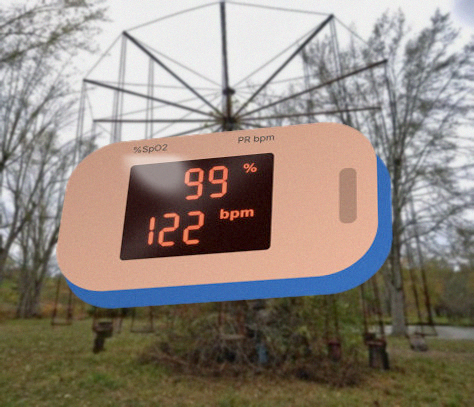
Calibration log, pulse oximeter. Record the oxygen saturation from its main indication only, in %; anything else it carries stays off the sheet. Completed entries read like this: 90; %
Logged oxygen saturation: 99; %
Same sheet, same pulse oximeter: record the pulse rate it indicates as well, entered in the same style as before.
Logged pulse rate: 122; bpm
